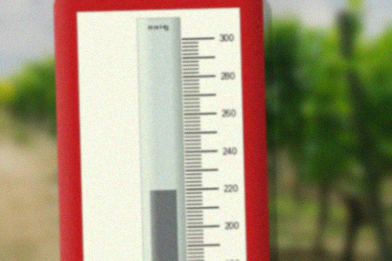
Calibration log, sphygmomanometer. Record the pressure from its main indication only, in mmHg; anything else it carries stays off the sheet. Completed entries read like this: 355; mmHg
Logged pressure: 220; mmHg
